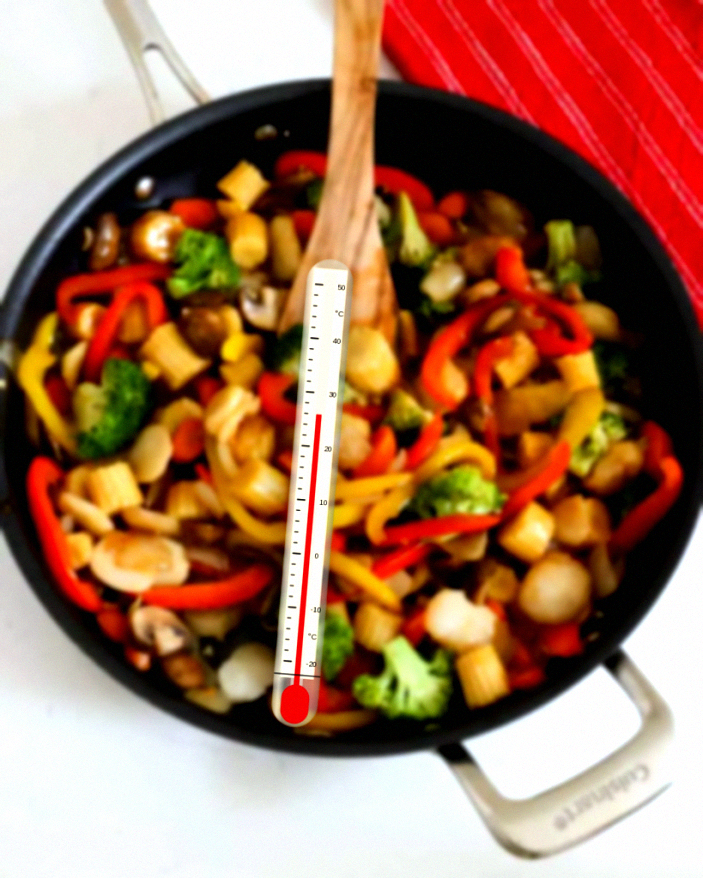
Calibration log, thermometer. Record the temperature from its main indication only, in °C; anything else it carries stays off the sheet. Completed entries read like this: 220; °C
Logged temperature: 26; °C
